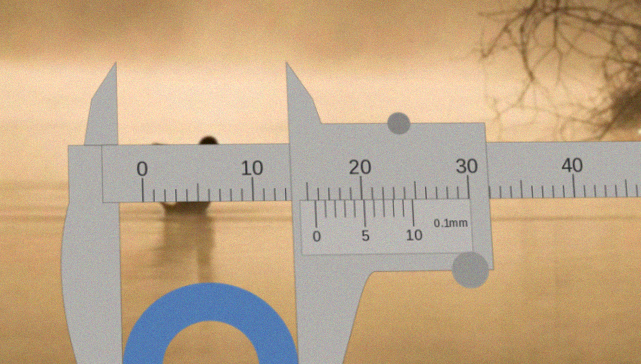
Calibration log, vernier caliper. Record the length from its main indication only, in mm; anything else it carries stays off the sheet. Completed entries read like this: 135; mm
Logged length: 15.7; mm
